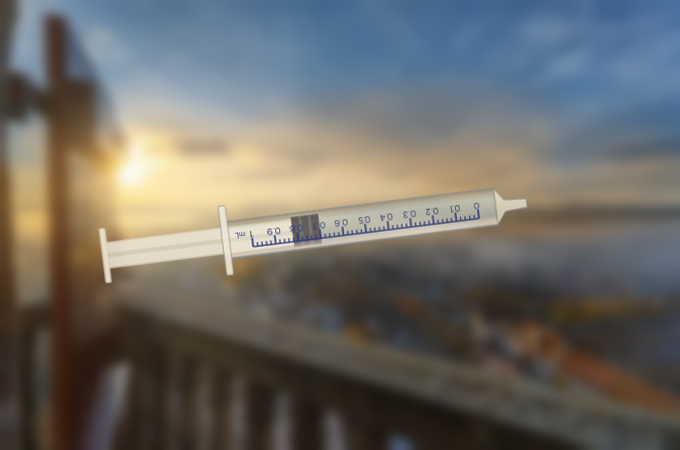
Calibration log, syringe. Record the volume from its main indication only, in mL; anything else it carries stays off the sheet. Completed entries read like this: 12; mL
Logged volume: 0.7; mL
